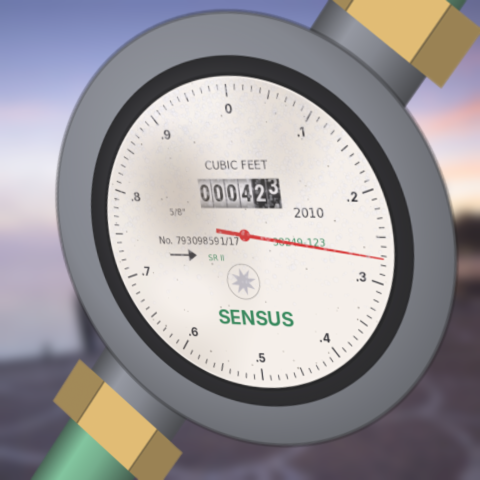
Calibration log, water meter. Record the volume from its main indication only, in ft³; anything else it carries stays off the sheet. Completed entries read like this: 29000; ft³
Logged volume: 423.27; ft³
